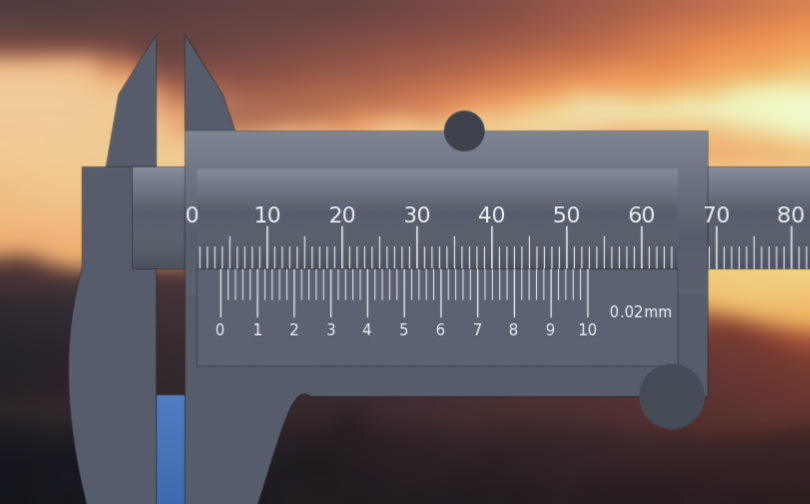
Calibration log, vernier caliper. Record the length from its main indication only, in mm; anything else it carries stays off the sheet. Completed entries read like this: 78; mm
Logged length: 3.8; mm
